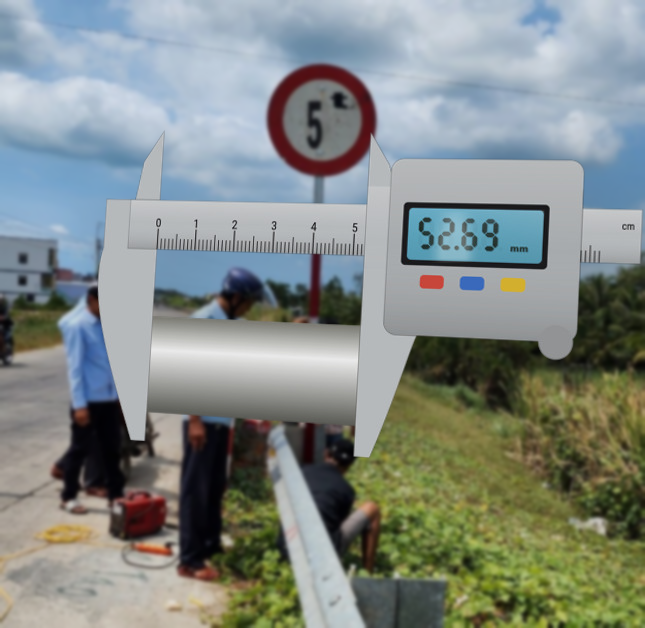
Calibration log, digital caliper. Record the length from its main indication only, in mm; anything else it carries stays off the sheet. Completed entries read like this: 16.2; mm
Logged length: 52.69; mm
